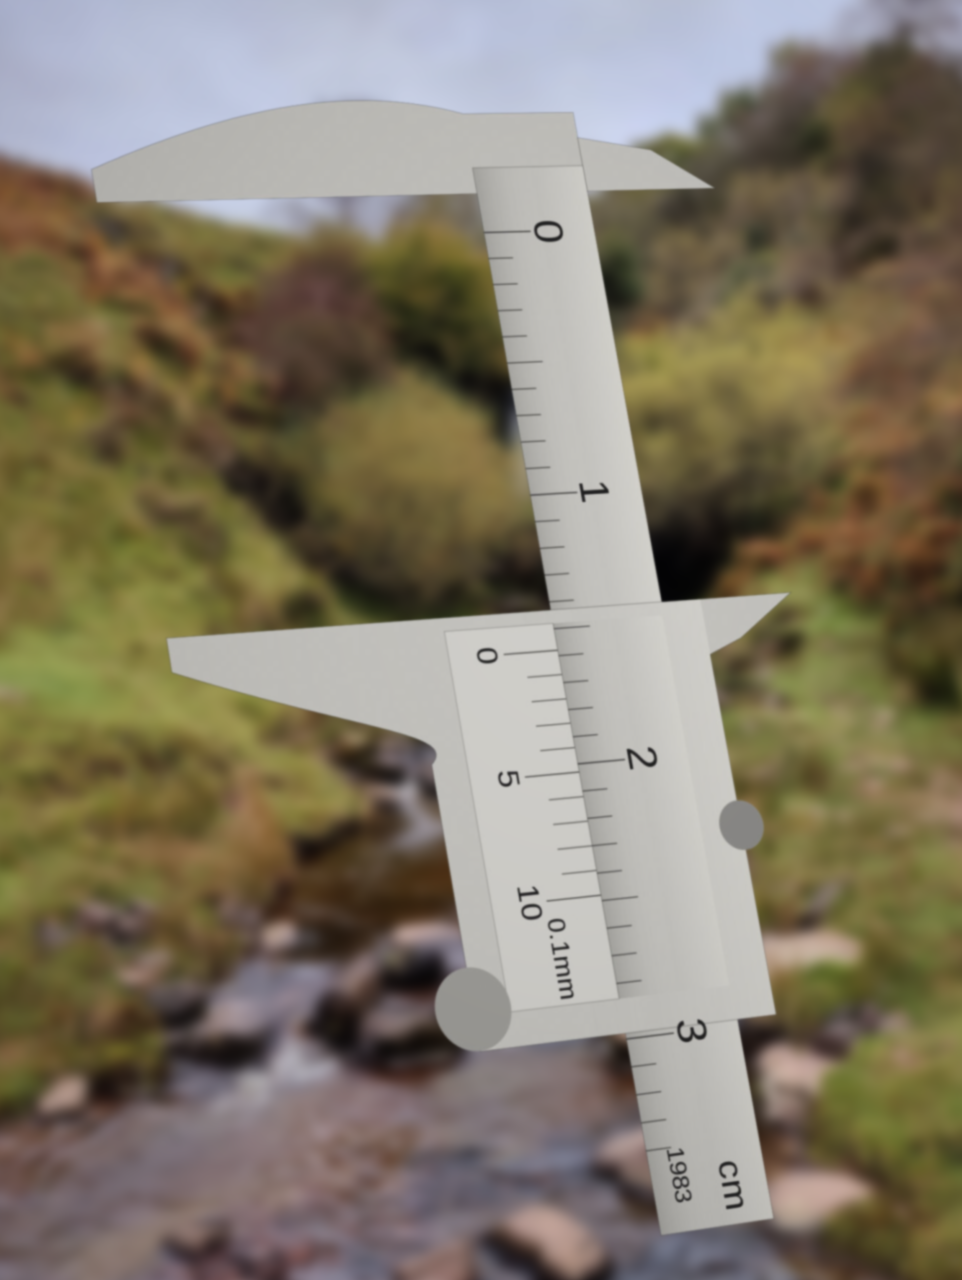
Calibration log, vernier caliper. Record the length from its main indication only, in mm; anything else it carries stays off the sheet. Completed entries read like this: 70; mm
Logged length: 15.8; mm
